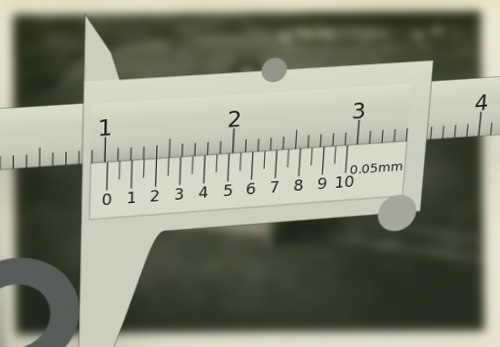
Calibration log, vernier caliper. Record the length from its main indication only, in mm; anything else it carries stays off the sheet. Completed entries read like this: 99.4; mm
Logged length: 10.2; mm
